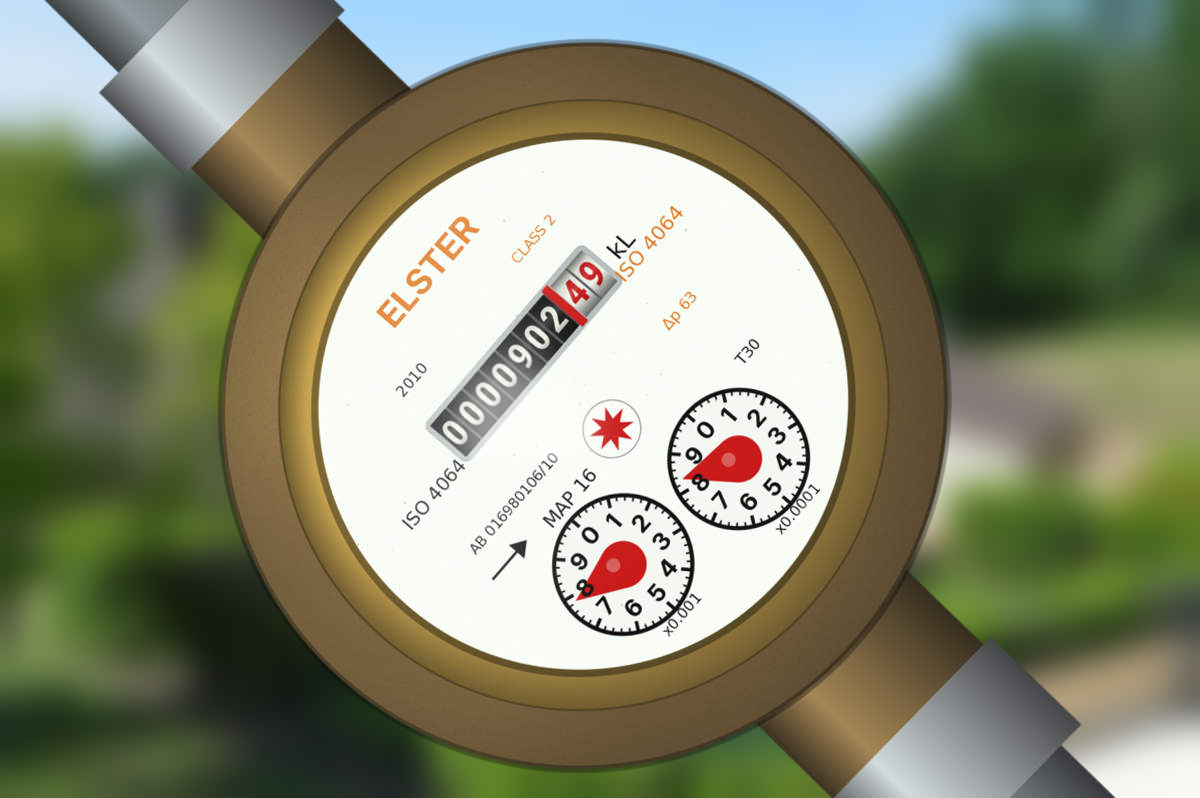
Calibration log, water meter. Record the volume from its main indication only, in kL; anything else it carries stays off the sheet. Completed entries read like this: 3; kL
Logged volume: 902.4978; kL
